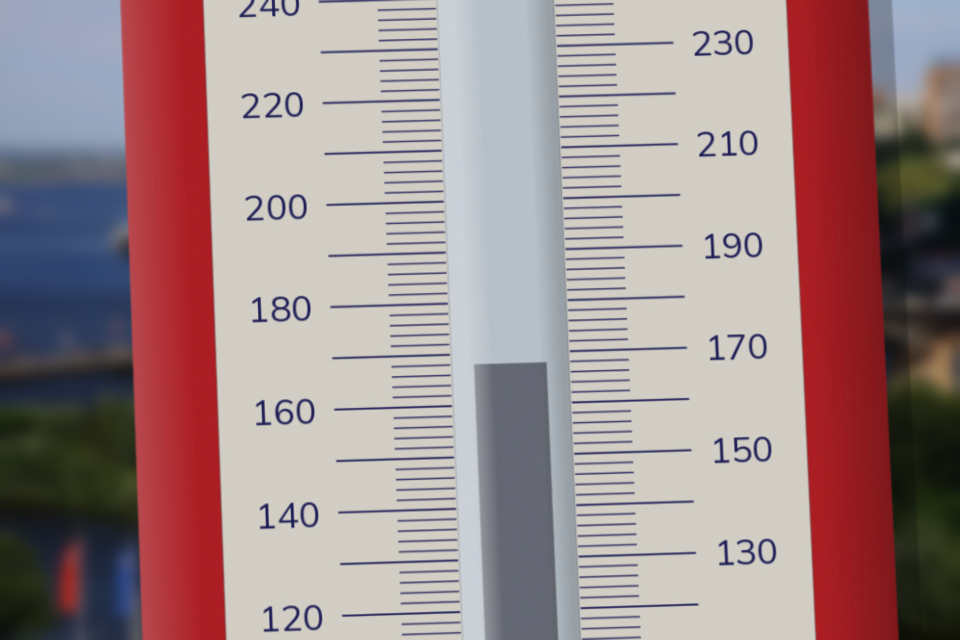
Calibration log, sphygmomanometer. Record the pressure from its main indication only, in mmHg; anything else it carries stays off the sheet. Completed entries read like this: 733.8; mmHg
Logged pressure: 168; mmHg
